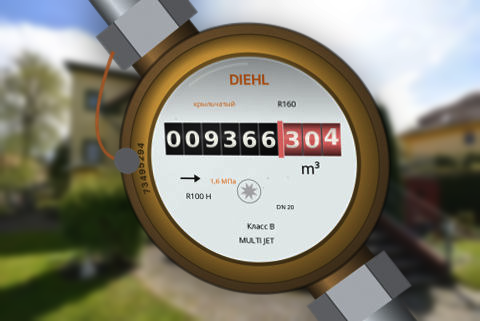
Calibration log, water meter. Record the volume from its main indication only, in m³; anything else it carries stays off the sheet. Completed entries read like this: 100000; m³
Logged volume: 9366.304; m³
